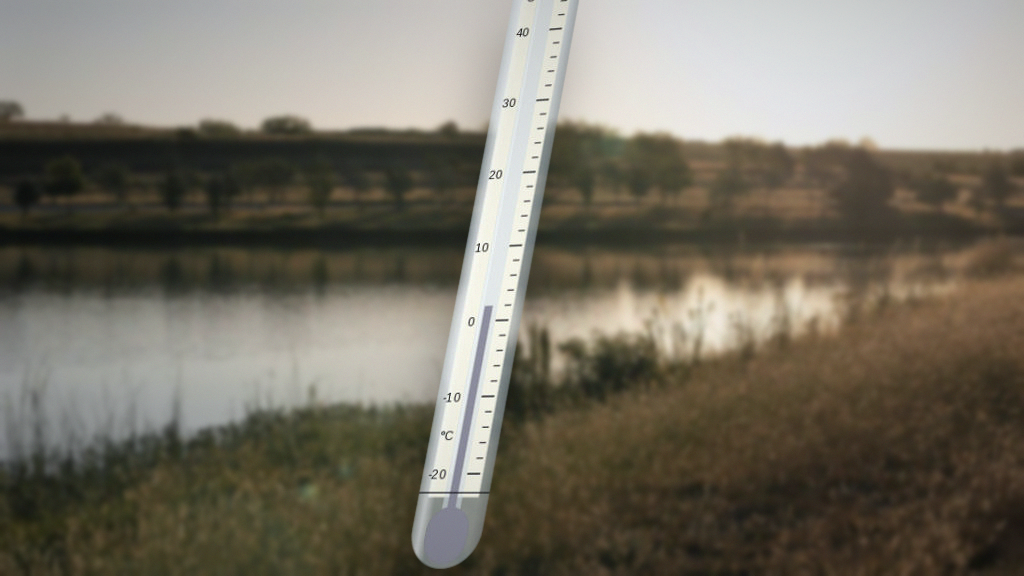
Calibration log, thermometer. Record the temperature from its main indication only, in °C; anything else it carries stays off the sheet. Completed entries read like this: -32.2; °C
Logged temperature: 2; °C
